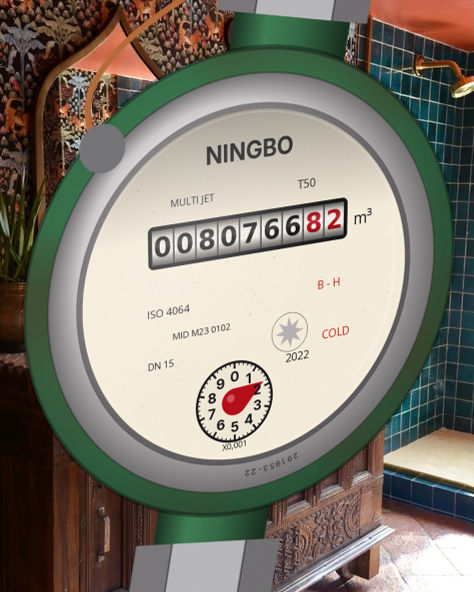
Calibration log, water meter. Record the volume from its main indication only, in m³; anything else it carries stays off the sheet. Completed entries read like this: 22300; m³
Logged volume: 80766.821; m³
